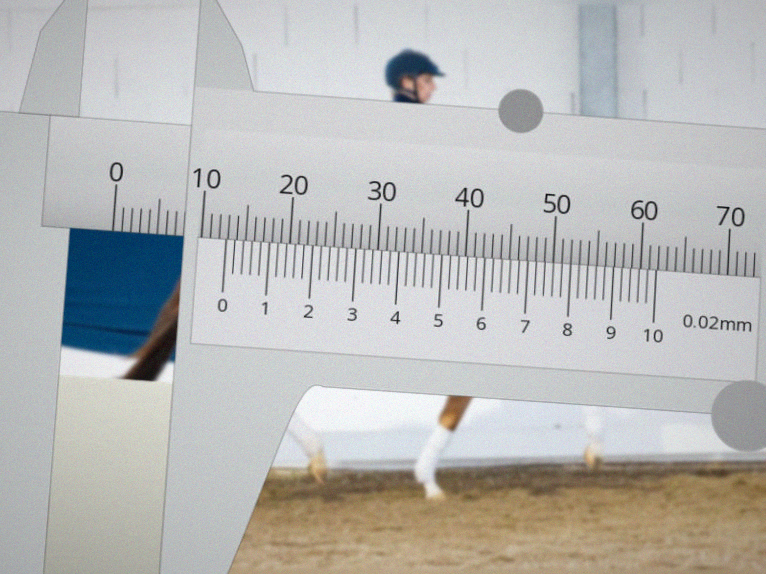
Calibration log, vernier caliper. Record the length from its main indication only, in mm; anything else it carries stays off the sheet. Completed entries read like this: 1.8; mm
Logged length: 12.8; mm
